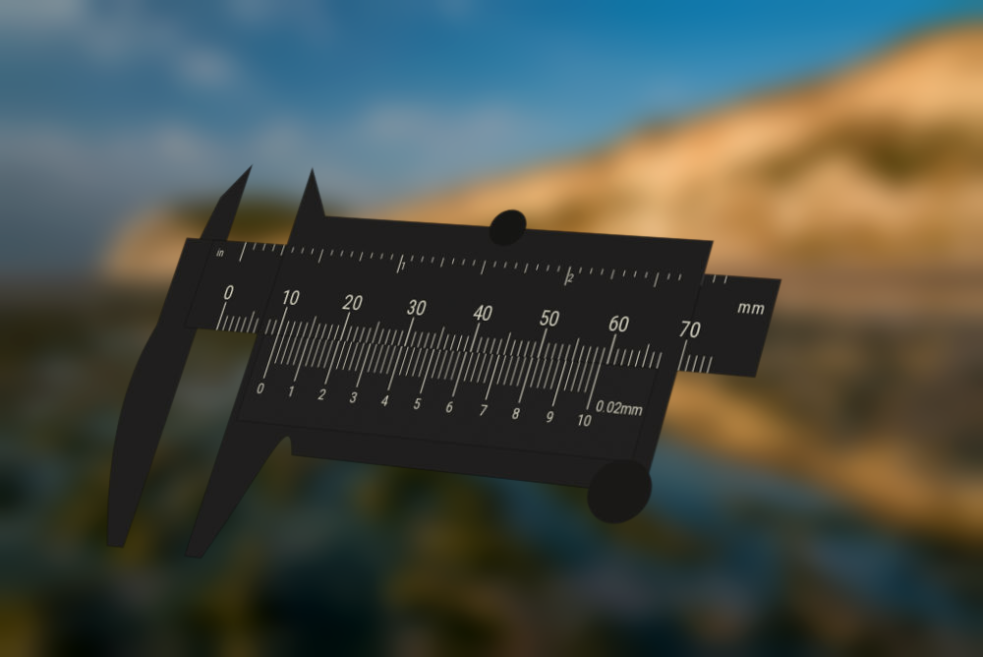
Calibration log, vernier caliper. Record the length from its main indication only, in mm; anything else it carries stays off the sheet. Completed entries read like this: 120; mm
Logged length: 10.0; mm
